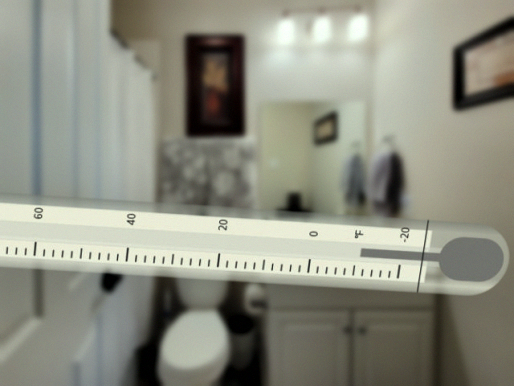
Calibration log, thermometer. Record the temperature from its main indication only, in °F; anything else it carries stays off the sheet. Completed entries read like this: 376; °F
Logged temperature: -11; °F
